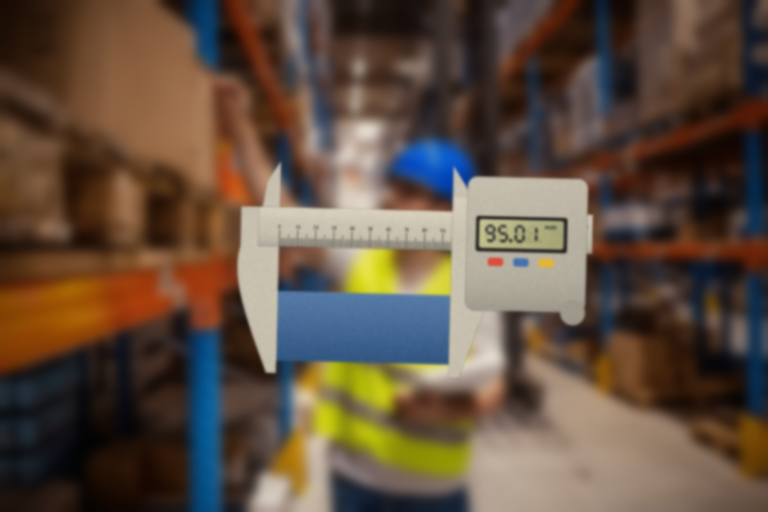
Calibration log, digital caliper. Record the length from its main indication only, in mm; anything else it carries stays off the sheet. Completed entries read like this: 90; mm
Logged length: 95.01; mm
